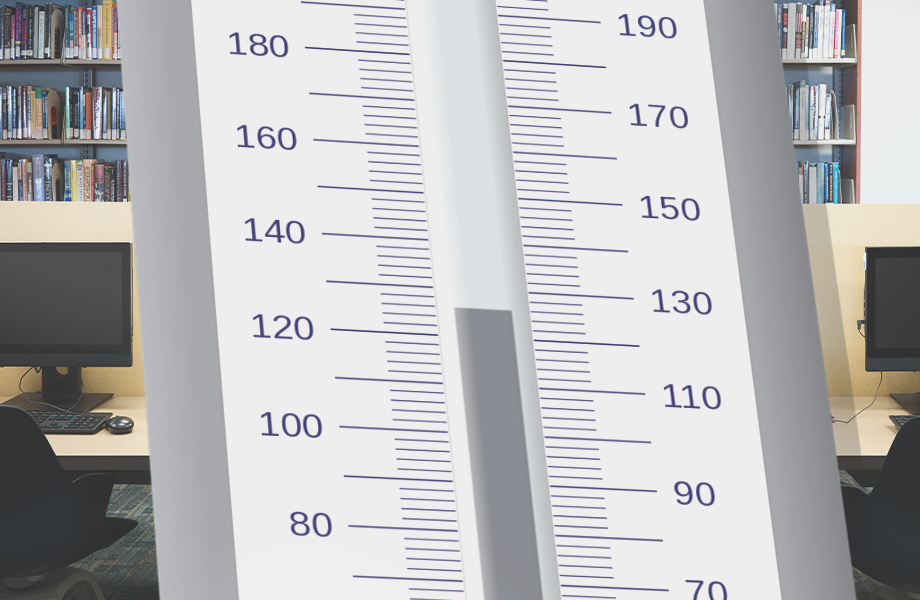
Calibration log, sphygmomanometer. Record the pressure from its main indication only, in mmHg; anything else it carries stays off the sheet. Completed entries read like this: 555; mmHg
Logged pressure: 126; mmHg
